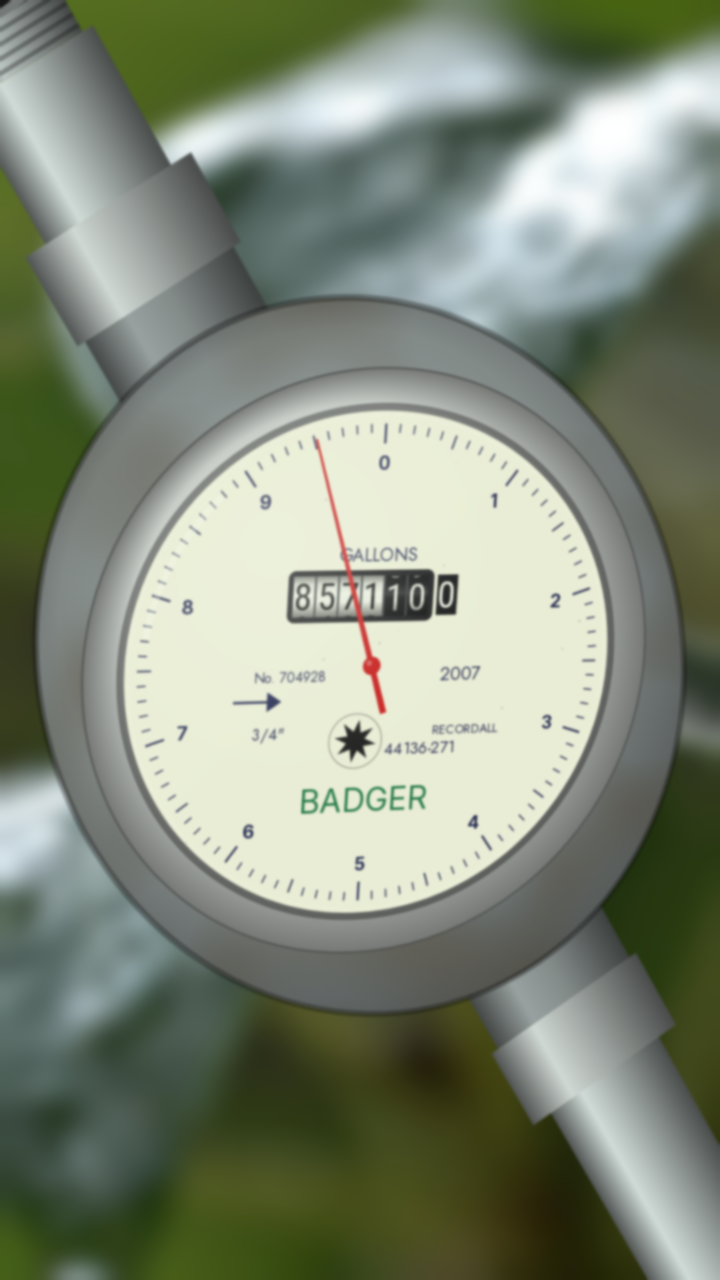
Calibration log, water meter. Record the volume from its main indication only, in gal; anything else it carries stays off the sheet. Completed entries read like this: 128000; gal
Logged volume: 8571099.5; gal
